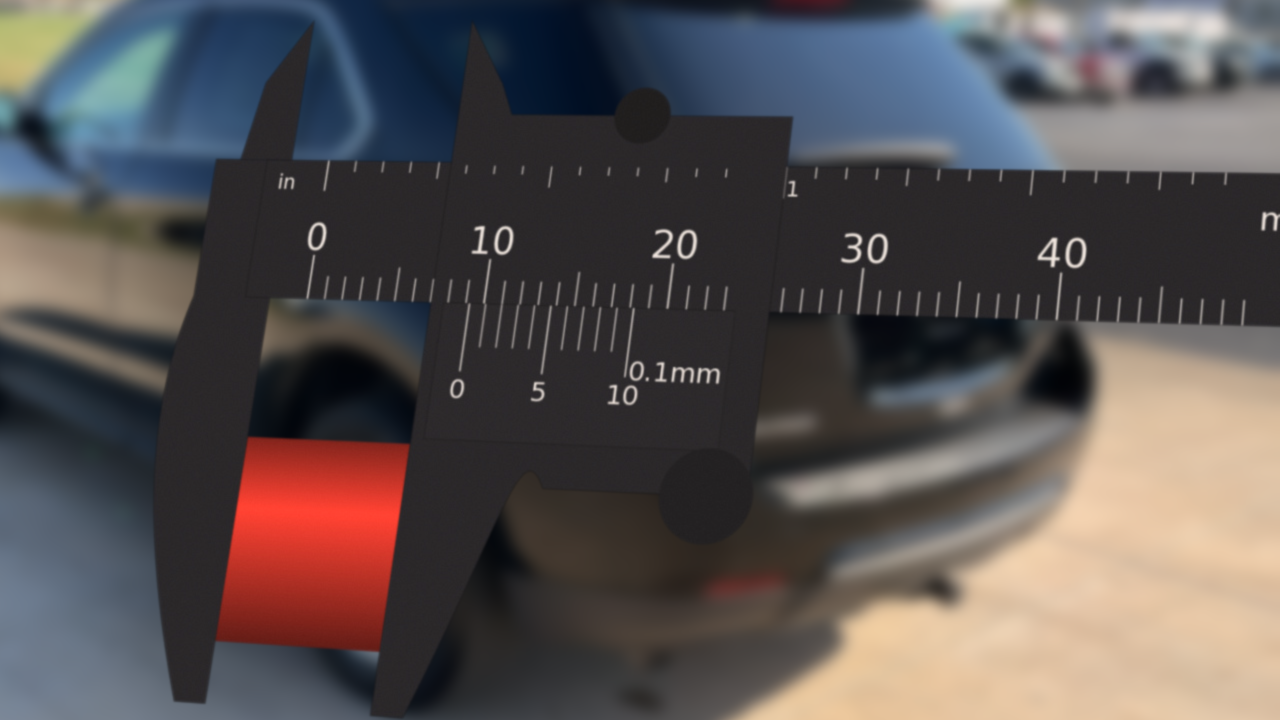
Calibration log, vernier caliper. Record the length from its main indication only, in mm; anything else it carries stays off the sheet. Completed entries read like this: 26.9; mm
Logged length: 9.2; mm
